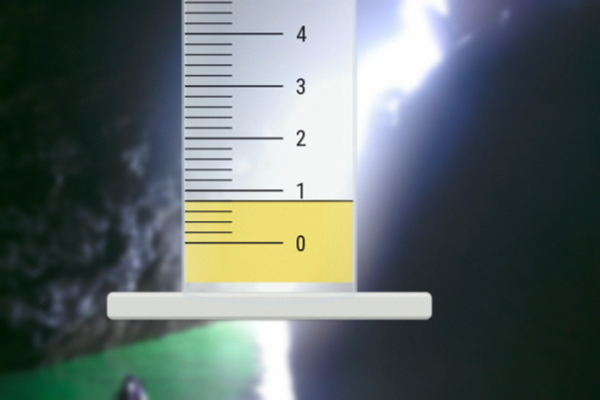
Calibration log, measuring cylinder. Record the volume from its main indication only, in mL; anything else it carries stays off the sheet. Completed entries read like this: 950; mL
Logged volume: 0.8; mL
